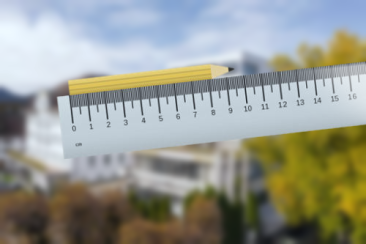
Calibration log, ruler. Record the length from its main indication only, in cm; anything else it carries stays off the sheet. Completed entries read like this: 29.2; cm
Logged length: 9.5; cm
